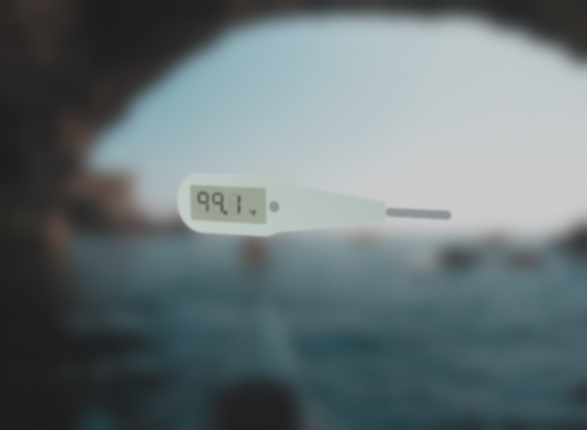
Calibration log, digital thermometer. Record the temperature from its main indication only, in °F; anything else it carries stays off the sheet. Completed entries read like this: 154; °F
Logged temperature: 99.1; °F
